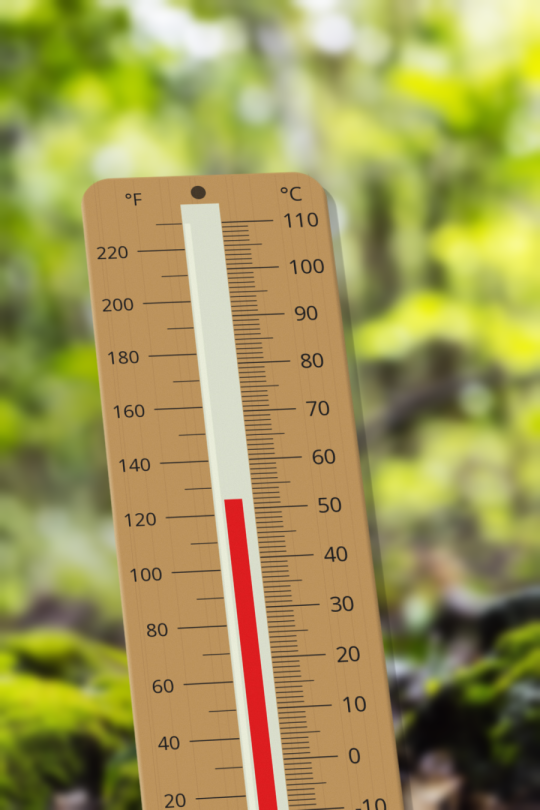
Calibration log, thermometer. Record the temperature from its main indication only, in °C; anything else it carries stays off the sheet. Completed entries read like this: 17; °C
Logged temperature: 52; °C
